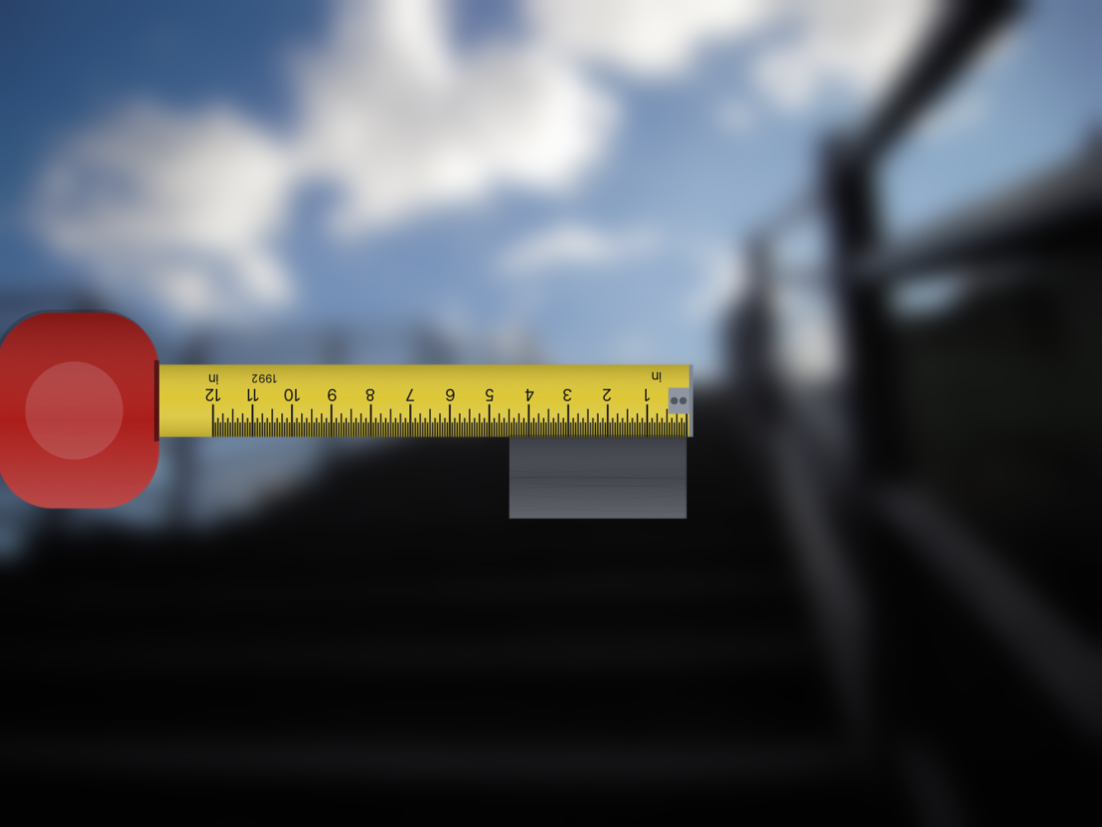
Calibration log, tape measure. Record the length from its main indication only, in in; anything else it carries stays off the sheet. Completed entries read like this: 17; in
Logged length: 4.5; in
